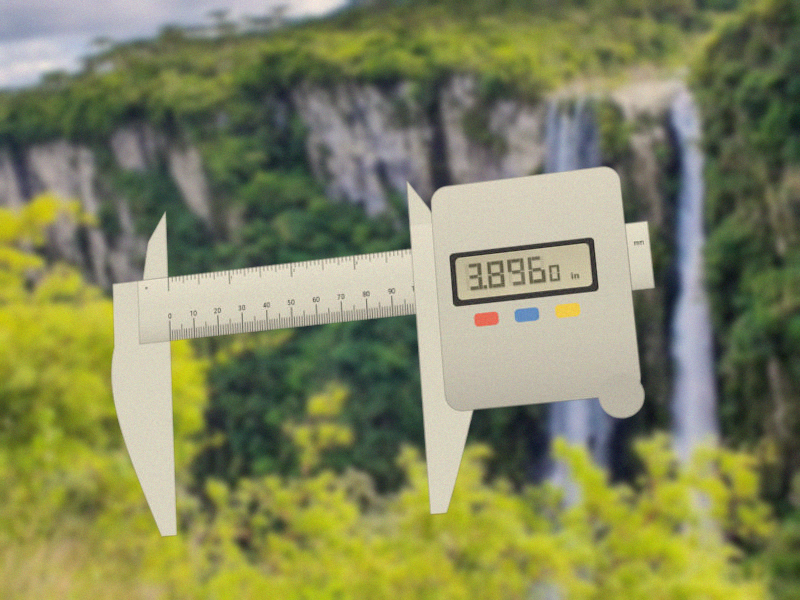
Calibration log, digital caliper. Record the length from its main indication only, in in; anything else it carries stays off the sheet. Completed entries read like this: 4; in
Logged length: 3.8960; in
